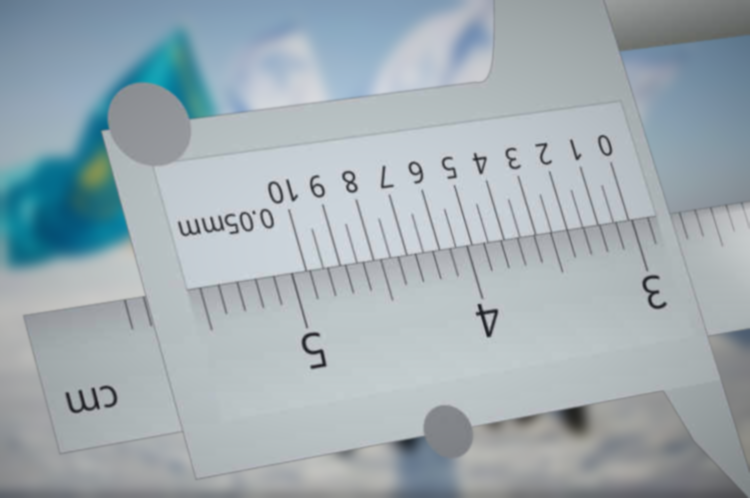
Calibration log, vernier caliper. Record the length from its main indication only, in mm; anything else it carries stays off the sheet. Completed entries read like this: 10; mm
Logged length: 30.2; mm
